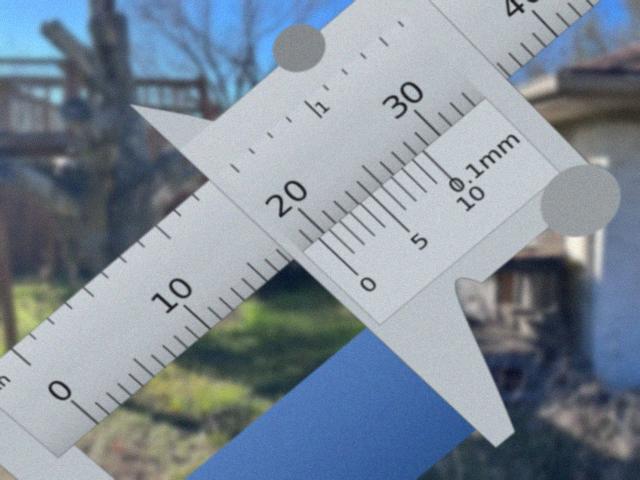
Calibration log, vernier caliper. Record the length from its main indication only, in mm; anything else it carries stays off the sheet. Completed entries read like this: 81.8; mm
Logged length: 19.5; mm
